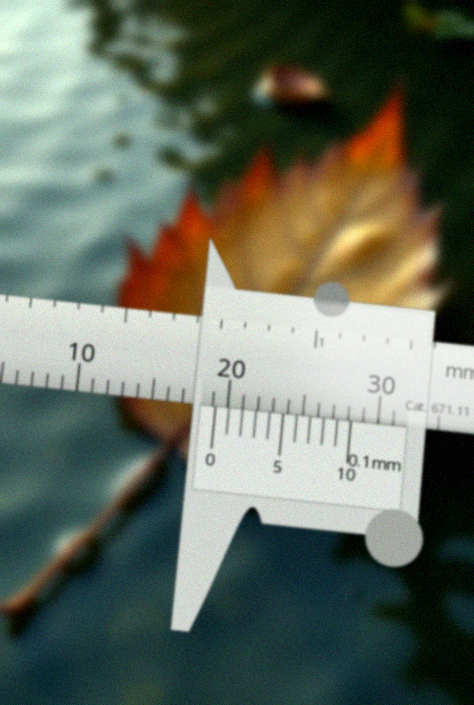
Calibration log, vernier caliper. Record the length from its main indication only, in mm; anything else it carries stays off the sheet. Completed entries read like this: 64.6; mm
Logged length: 19.2; mm
